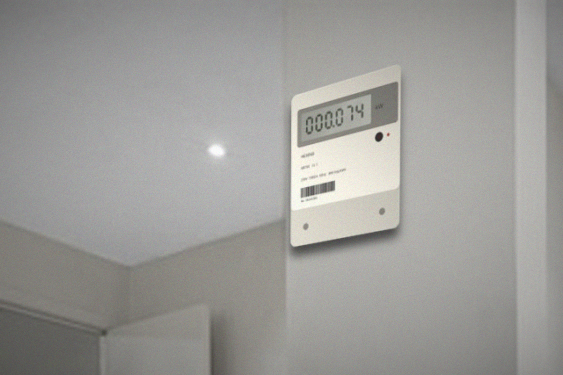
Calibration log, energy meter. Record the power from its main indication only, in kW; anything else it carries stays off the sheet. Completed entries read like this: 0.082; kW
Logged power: 0.074; kW
